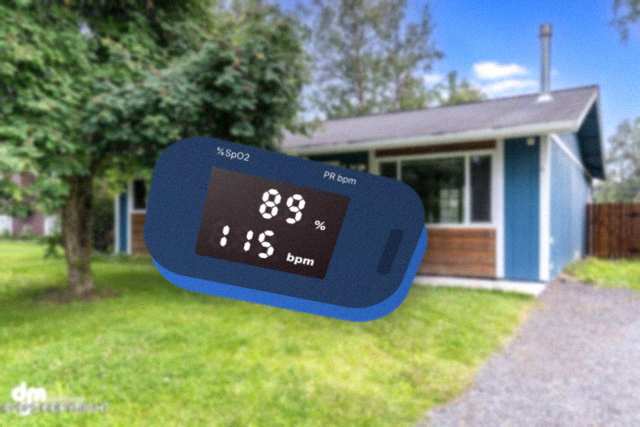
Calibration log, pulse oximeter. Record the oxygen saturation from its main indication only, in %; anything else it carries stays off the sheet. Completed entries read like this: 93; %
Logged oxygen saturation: 89; %
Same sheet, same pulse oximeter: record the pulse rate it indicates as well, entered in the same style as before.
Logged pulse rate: 115; bpm
